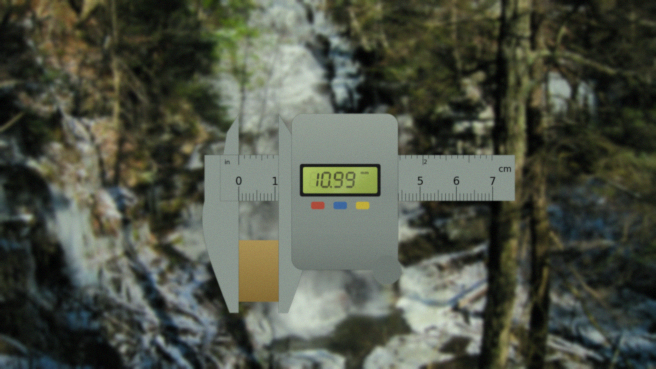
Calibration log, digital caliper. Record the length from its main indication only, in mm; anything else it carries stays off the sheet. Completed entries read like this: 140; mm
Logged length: 10.99; mm
